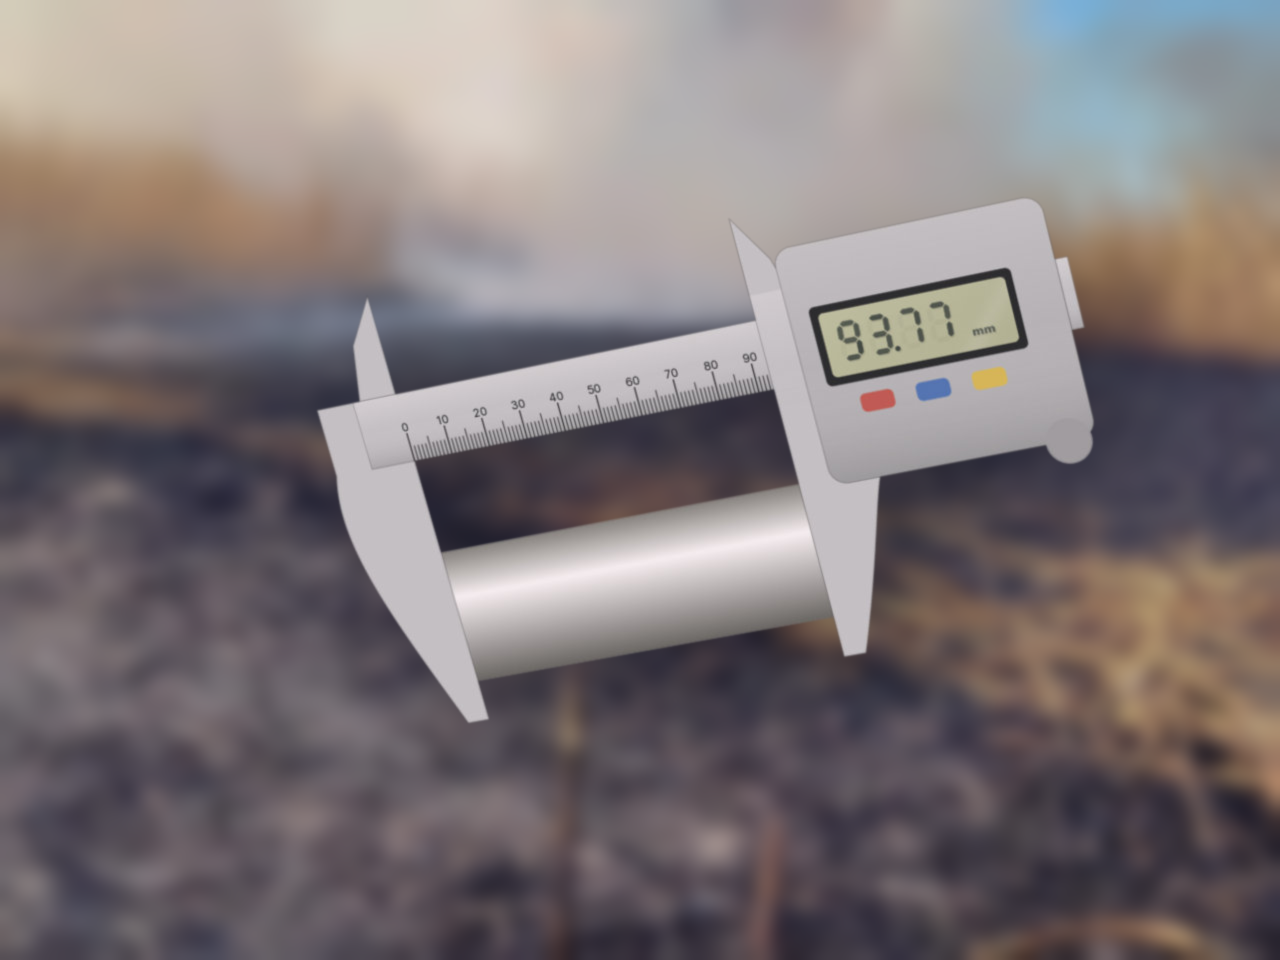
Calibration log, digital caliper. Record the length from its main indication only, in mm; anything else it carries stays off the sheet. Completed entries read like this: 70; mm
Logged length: 93.77; mm
